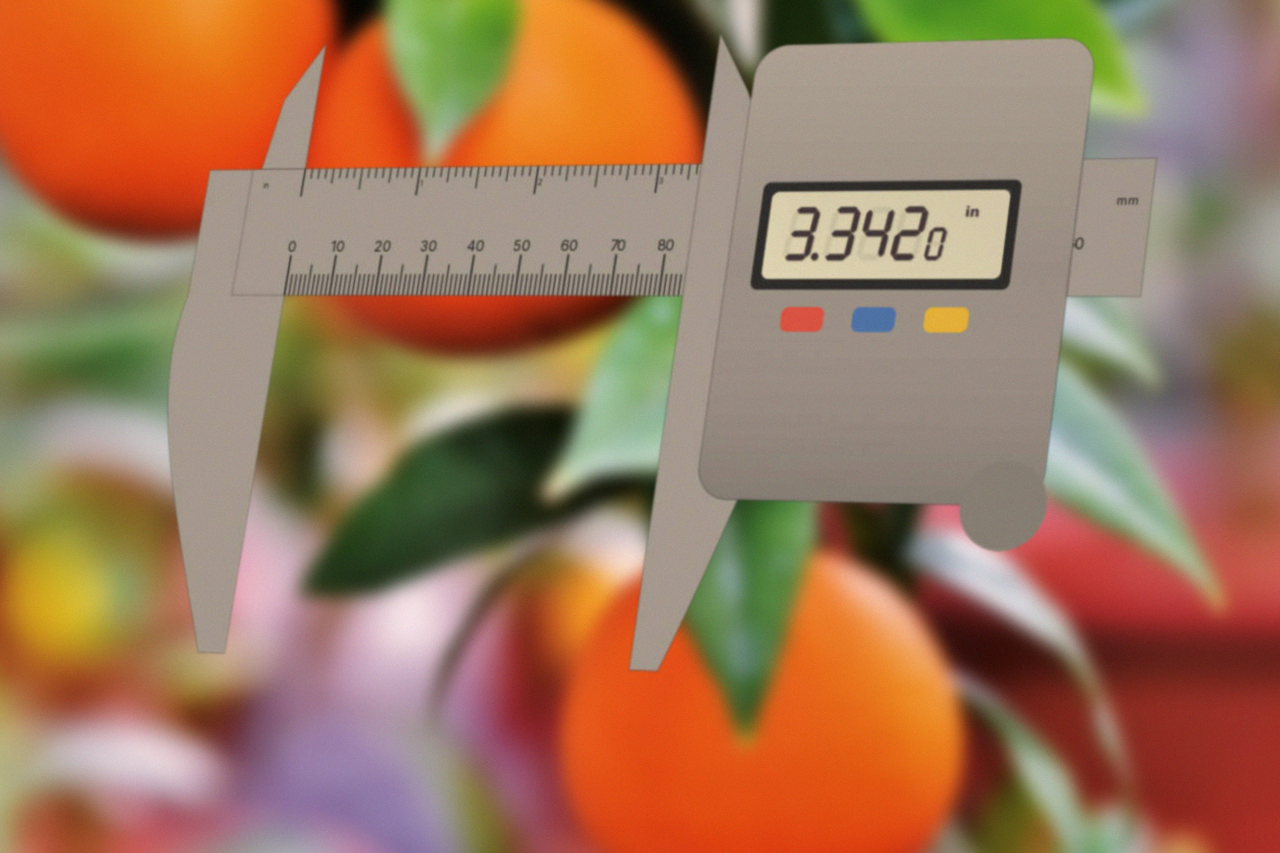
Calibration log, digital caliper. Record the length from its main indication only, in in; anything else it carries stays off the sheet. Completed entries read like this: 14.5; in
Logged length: 3.3420; in
